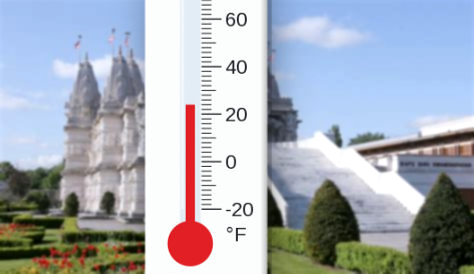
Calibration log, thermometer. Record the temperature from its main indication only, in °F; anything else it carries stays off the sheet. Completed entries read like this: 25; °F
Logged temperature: 24; °F
